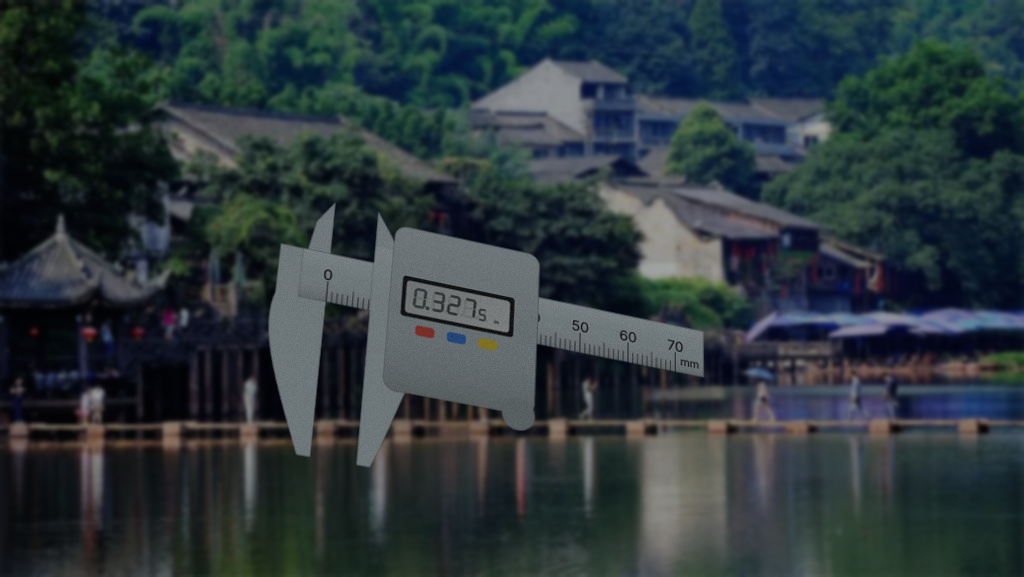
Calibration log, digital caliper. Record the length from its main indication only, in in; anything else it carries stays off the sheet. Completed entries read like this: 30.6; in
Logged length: 0.3275; in
